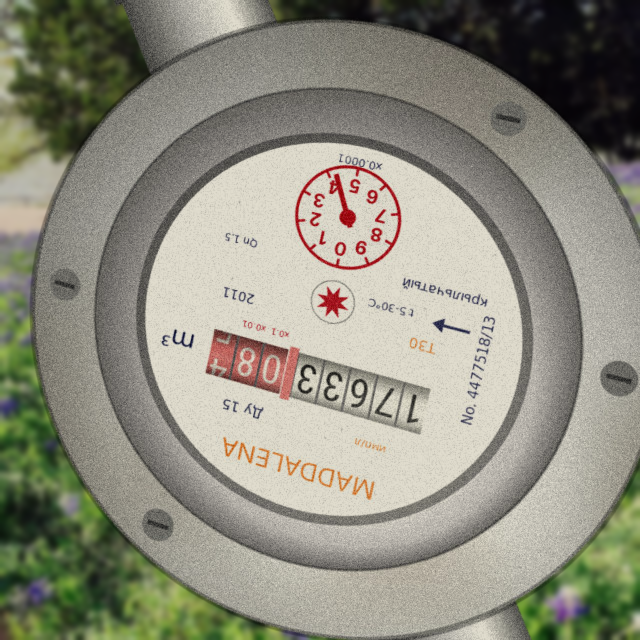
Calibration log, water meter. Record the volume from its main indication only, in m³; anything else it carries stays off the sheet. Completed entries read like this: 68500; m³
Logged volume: 17633.0844; m³
